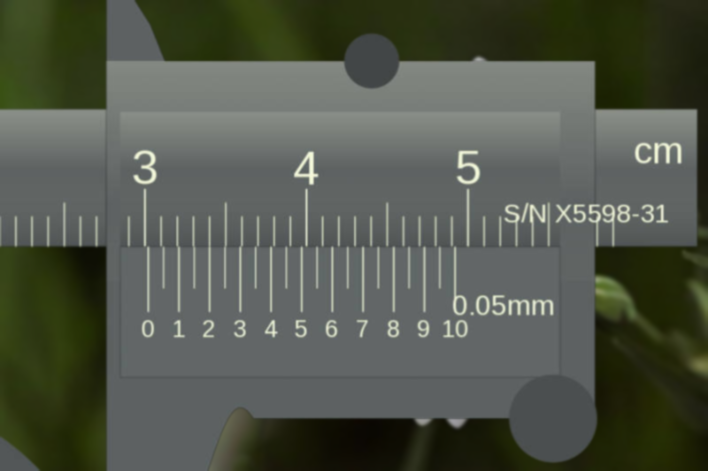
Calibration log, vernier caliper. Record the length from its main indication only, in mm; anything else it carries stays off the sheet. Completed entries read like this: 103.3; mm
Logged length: 30.2; mm
